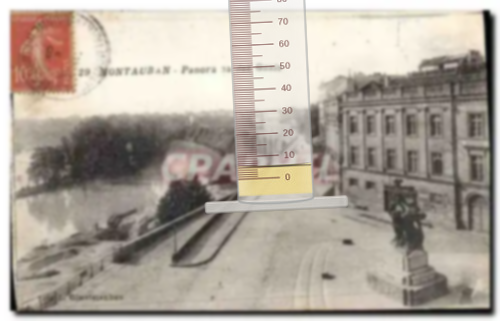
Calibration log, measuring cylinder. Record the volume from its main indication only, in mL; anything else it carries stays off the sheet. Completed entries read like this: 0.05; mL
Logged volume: 5; mL
